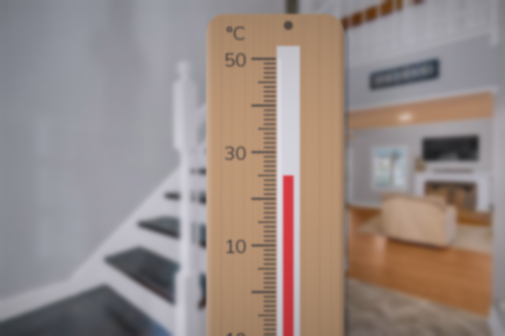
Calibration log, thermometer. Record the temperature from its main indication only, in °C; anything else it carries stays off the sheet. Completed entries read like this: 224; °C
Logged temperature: 25; °C
